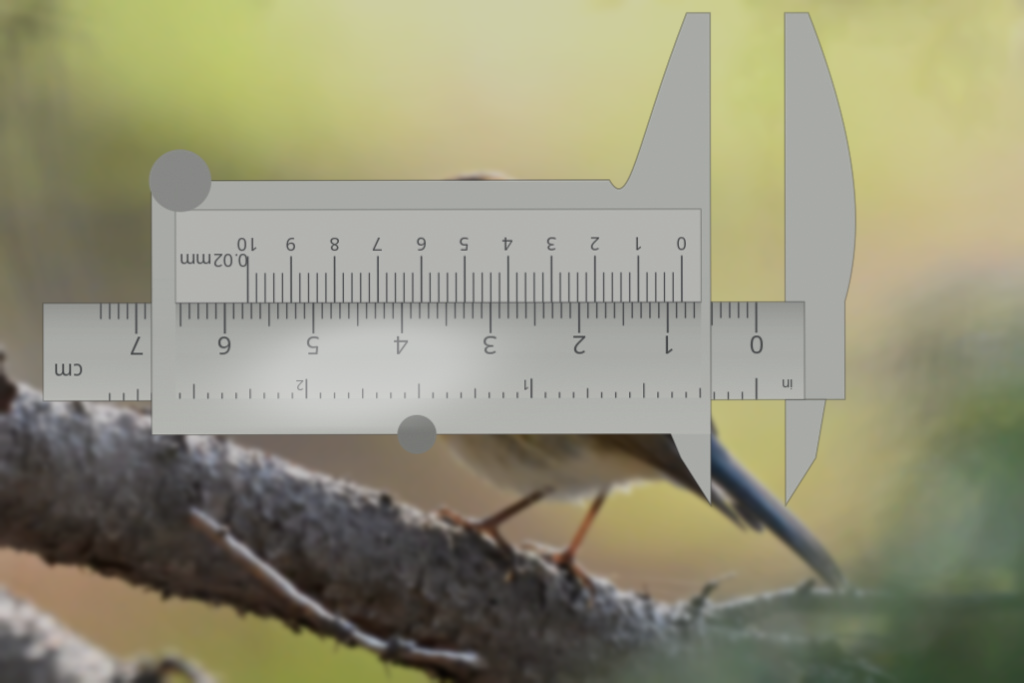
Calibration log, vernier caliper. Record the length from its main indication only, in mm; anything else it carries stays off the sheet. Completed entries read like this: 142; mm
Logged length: 8.4; mm
